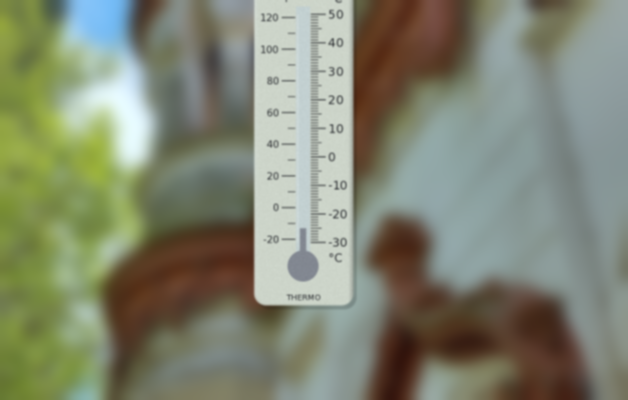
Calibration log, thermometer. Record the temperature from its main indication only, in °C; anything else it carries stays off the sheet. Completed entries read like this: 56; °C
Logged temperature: -25; °C
